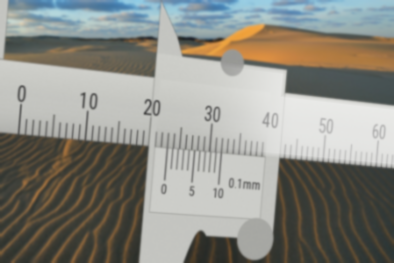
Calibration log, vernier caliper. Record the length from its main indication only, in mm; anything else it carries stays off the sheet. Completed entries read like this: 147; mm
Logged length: 23.0; mm
